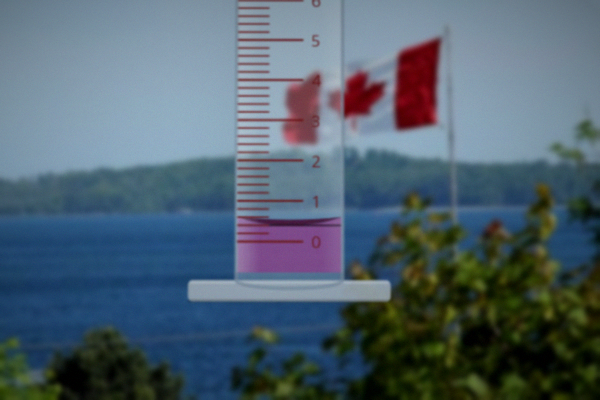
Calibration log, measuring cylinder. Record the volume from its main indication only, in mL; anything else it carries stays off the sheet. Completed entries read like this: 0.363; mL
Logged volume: 0.4; mL
